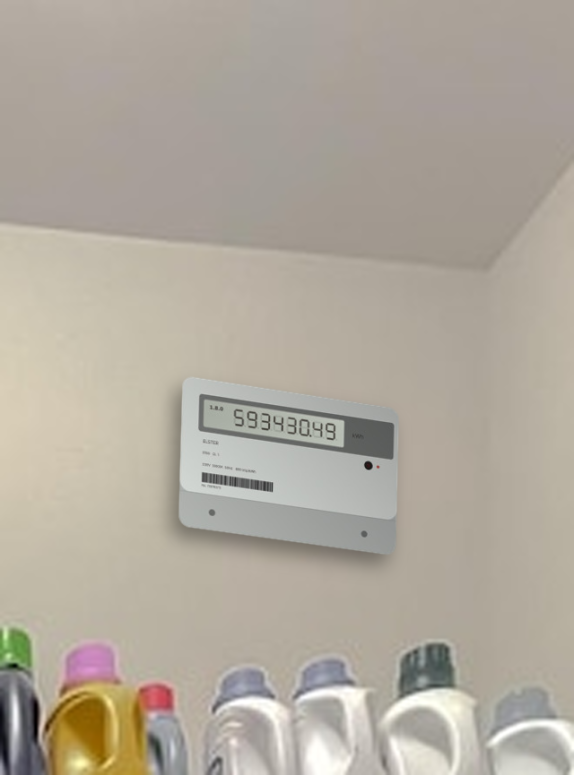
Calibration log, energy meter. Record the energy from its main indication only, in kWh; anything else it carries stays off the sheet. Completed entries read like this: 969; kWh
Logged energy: 593430.49; kWh
